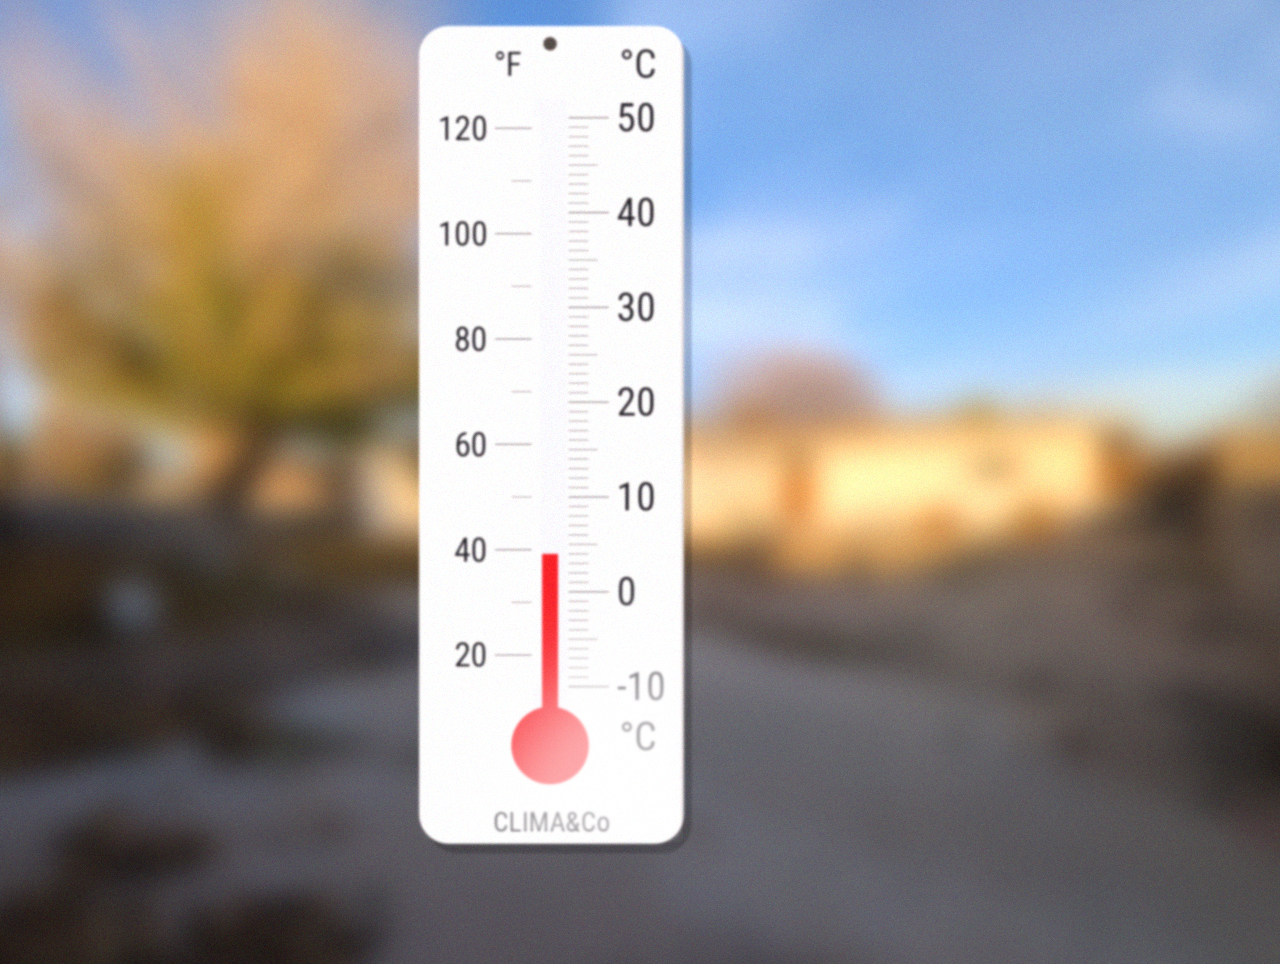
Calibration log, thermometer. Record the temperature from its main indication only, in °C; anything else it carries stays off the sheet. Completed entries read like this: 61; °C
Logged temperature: 4; °C
